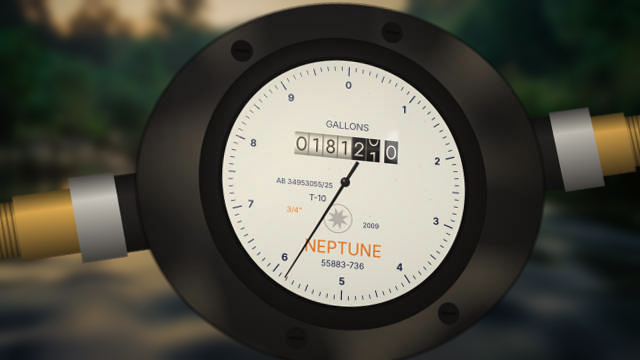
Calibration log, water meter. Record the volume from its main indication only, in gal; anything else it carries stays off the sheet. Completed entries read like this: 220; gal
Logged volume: 181205.8; gal
